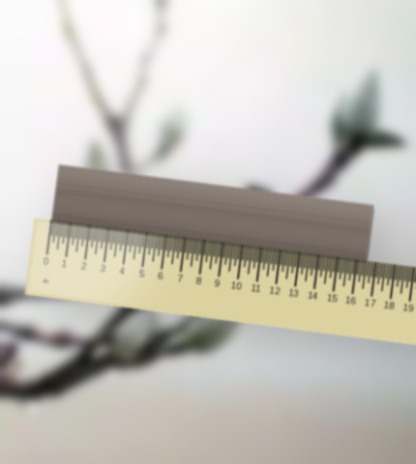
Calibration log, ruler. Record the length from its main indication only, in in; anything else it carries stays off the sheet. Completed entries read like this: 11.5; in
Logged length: 16.5; in
